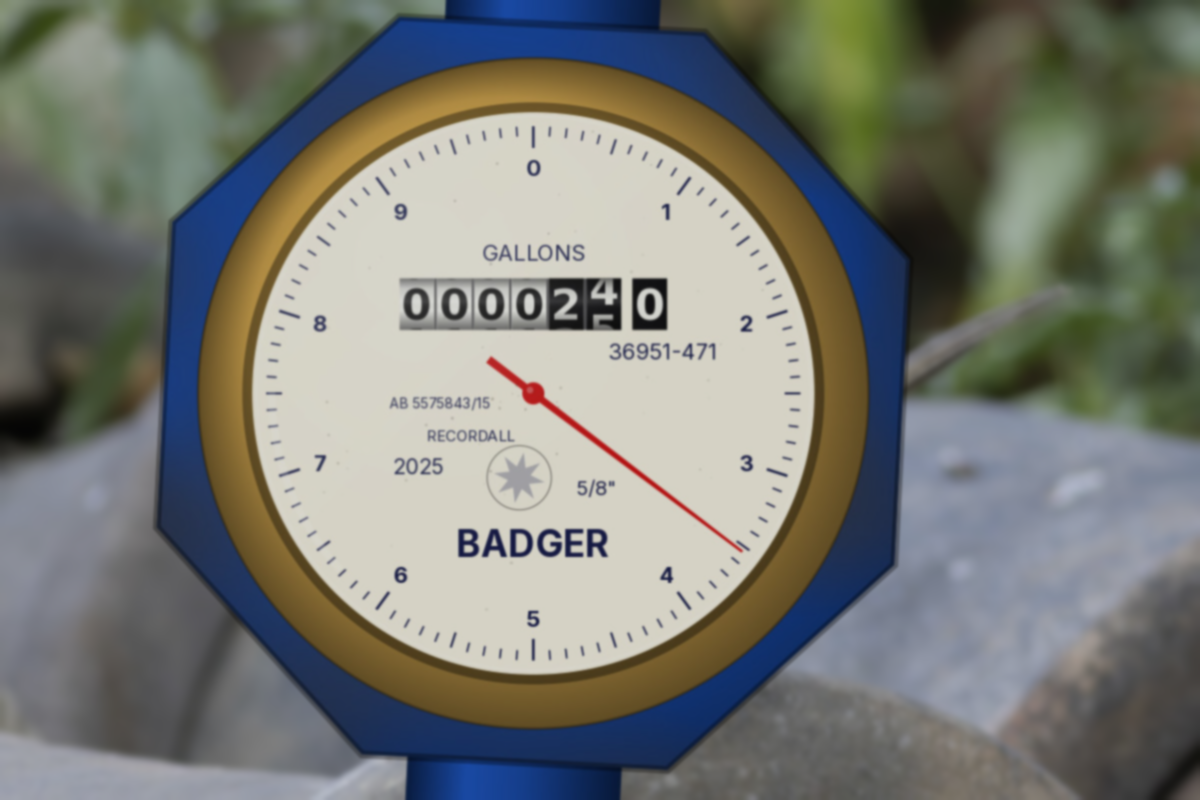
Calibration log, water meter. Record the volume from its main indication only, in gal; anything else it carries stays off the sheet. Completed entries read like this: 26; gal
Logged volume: 243.5; gal
